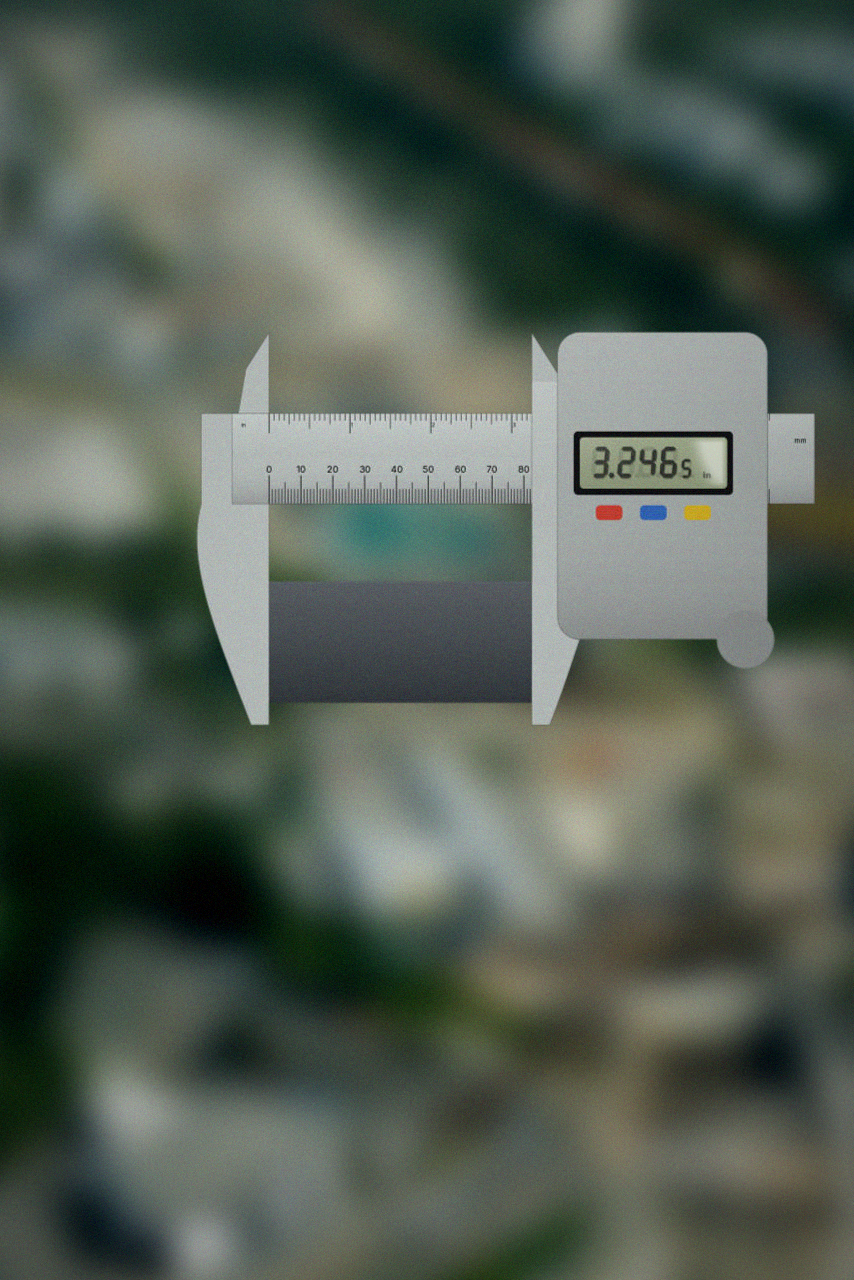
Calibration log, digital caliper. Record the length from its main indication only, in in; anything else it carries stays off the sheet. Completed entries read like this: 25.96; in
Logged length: 3.2465; in
